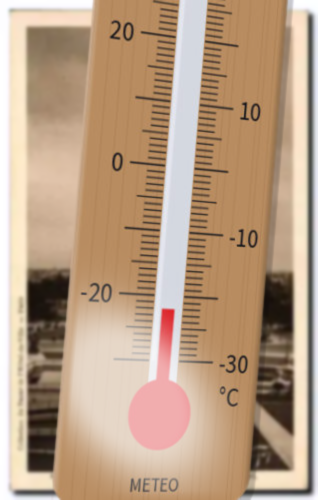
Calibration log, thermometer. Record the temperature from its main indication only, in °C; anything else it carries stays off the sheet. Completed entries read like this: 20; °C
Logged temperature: -22; °C
